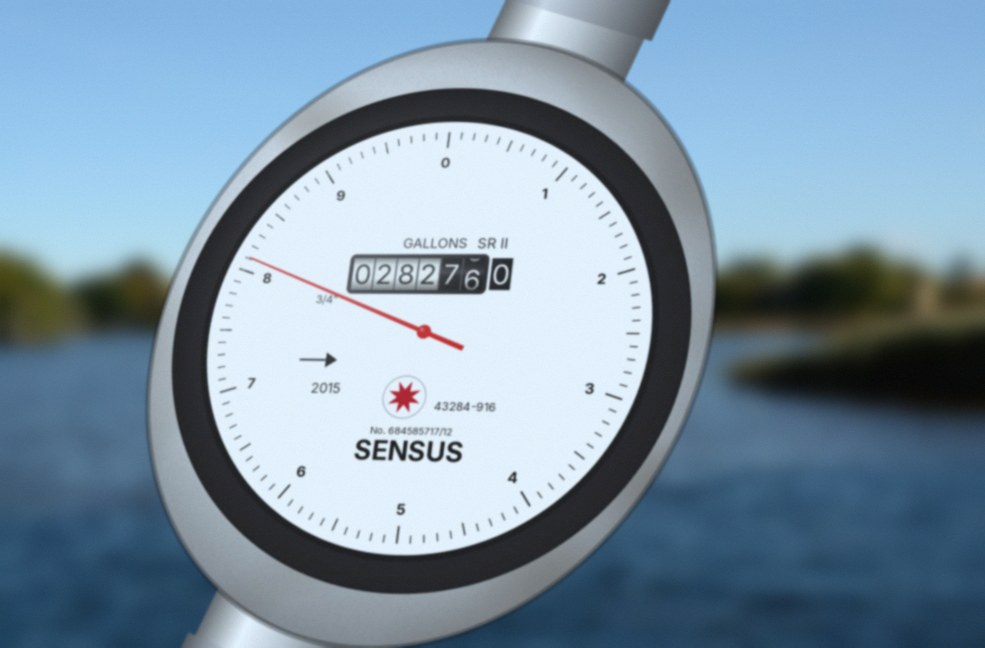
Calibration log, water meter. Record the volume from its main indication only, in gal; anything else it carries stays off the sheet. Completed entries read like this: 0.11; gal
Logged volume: 282758.1; gal
